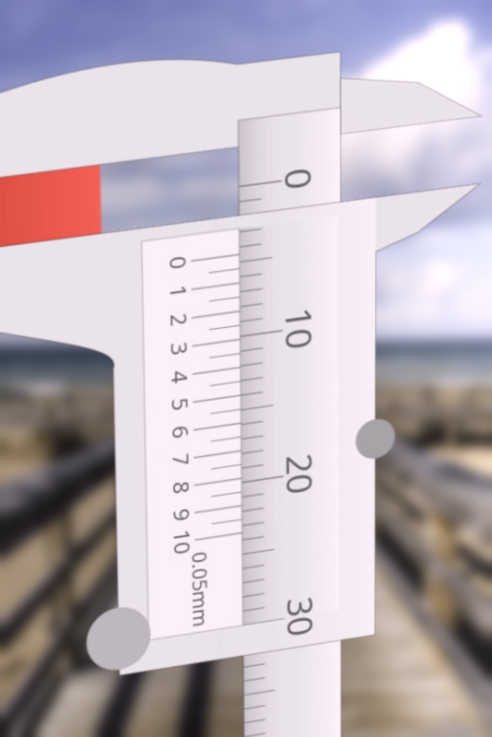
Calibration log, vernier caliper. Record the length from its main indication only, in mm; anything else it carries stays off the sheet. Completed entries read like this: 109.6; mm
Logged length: 4.5; mm
